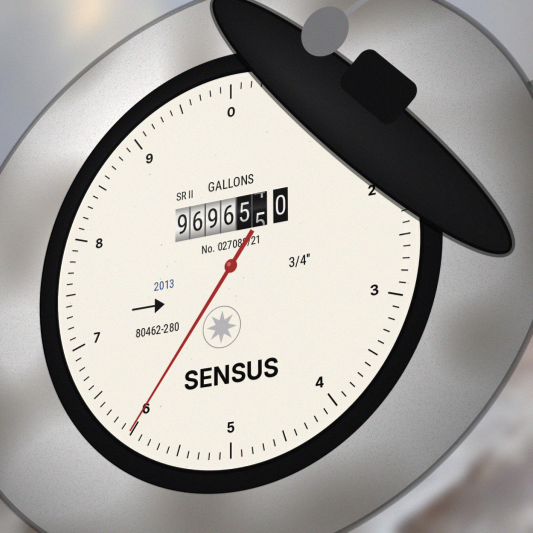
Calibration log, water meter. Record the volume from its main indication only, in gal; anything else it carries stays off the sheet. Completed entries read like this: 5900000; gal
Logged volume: 9696546.0; gal
